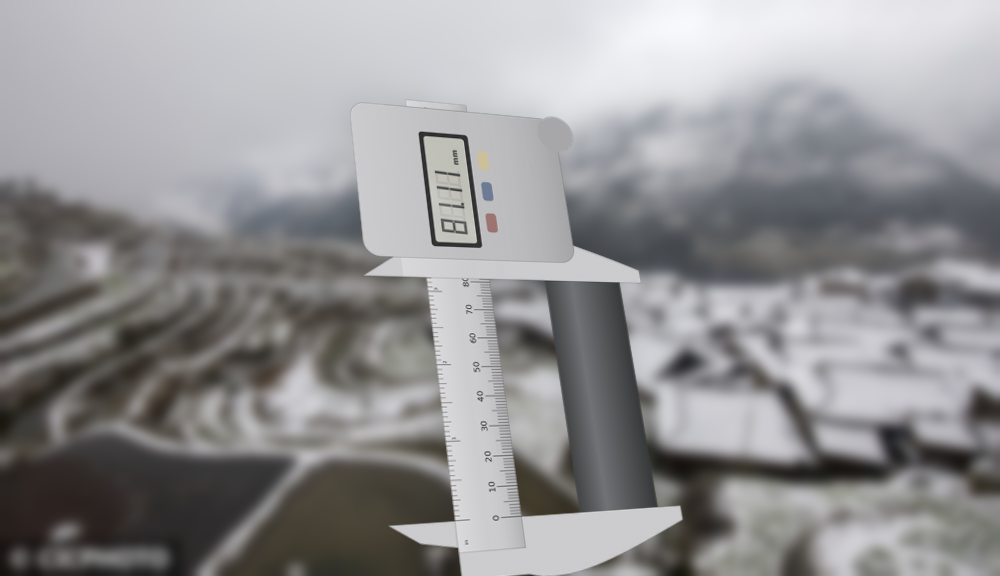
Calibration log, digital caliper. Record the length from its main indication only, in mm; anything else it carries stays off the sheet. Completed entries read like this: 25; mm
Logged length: 81.11; mm
